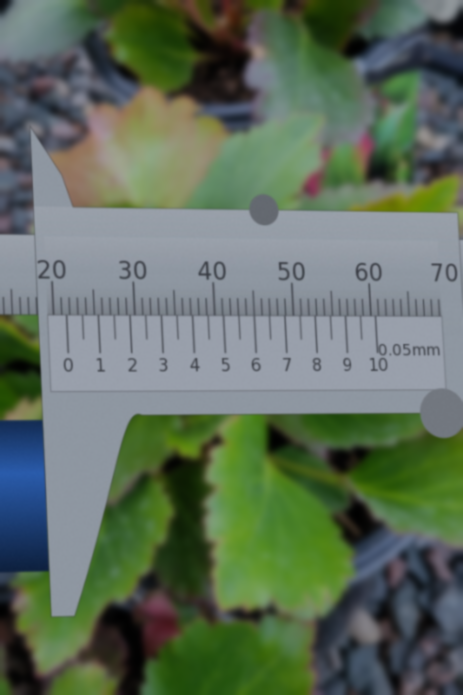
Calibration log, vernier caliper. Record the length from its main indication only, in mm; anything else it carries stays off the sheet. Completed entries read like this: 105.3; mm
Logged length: 21.6; mm
